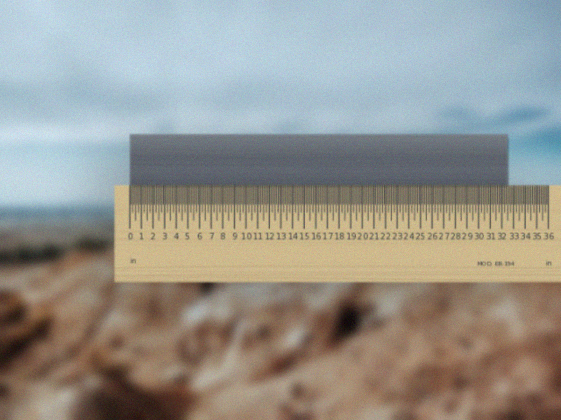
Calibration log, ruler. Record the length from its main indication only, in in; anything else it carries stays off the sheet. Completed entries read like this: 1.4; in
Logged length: 32.5; in
